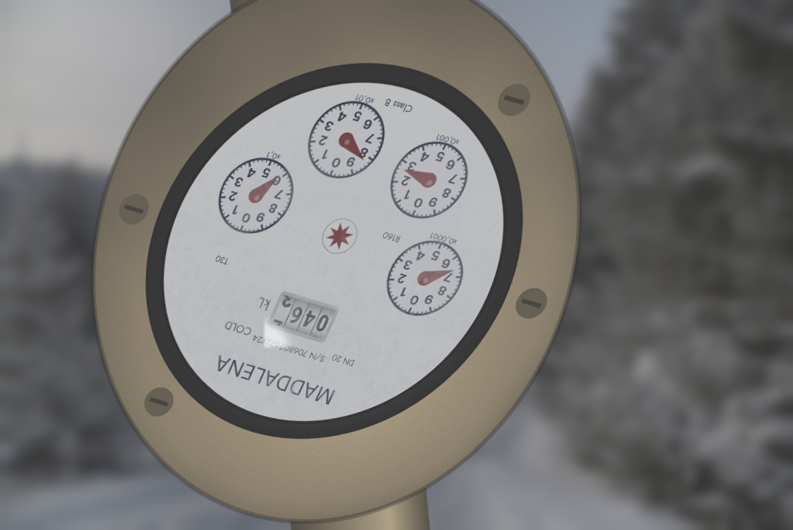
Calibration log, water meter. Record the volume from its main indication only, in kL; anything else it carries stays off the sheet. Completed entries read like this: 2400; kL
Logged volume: 462.5826; kL
